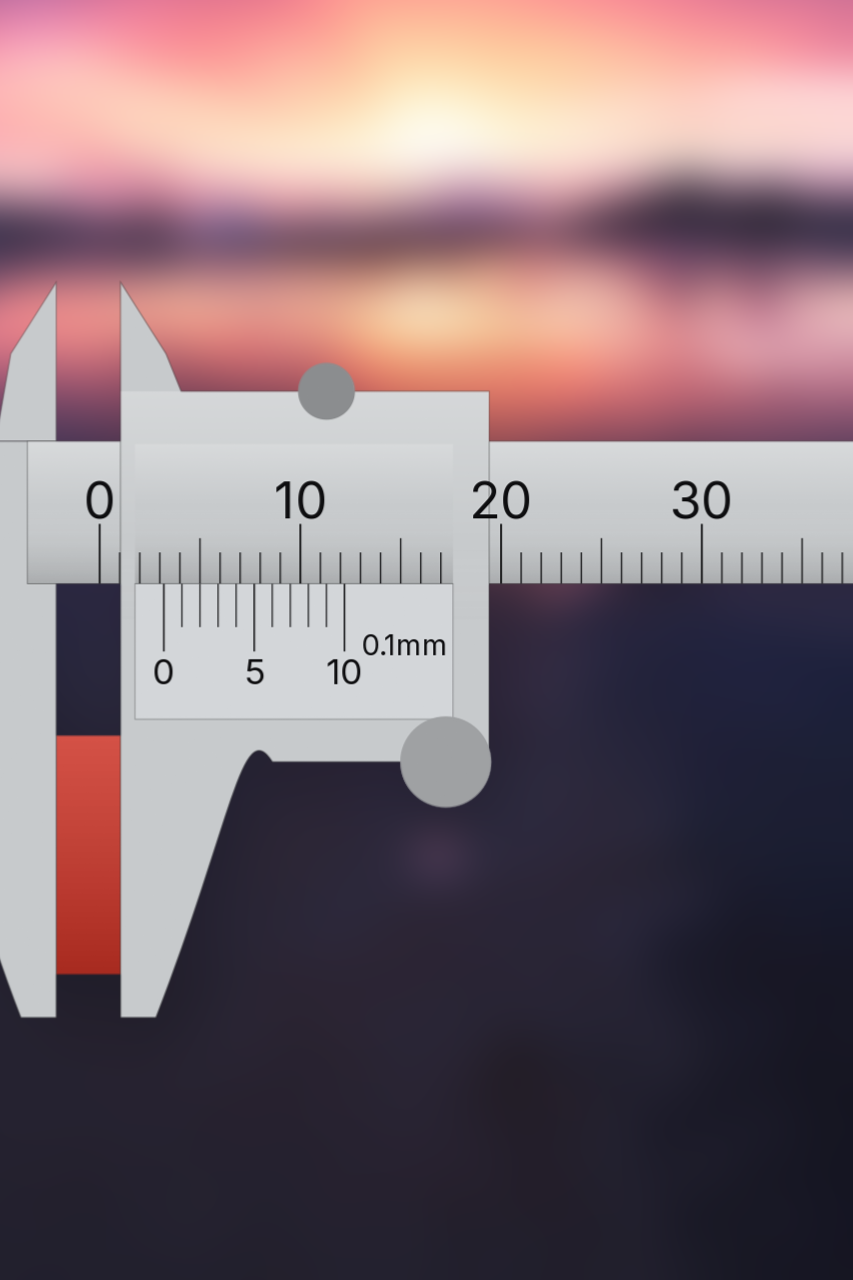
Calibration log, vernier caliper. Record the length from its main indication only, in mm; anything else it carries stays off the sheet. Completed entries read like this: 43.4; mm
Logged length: 3.2; mm
